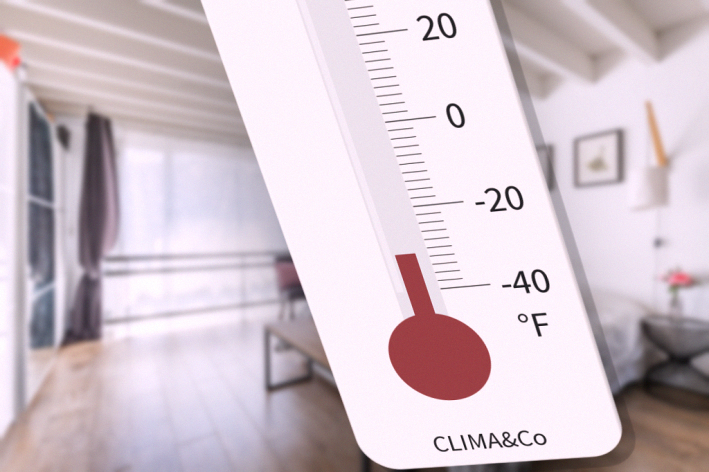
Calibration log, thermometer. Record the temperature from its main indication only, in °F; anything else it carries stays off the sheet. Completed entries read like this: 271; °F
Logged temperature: -31; °F
